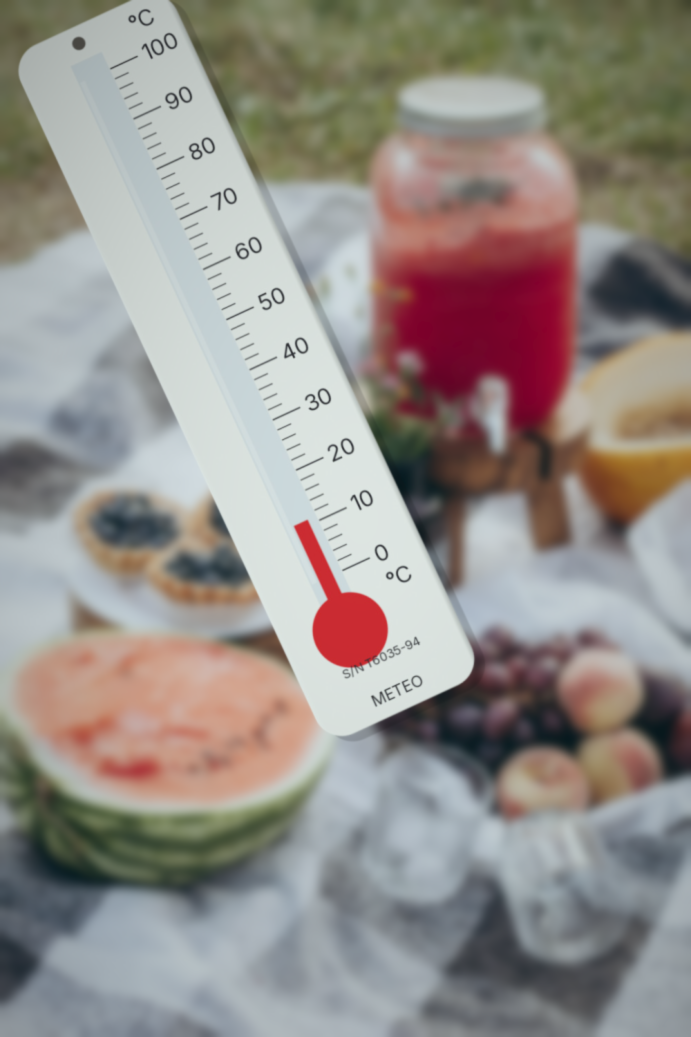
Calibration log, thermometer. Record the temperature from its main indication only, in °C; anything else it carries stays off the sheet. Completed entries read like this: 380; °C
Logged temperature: 11; °C
